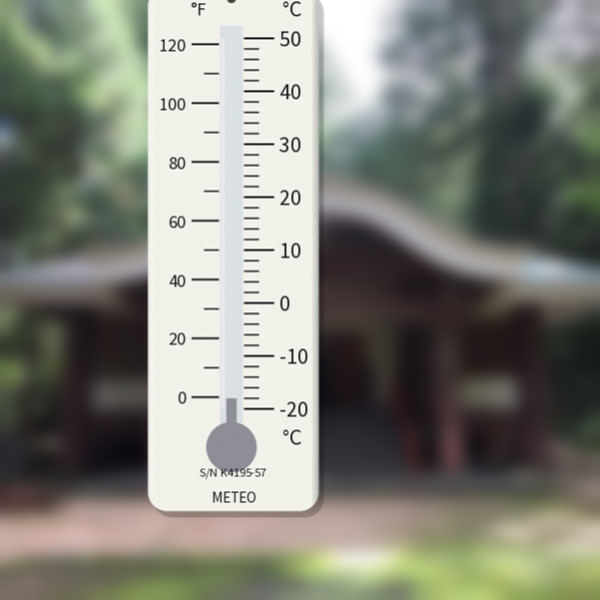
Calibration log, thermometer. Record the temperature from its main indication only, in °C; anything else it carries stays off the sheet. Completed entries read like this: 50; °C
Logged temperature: -18; °C
